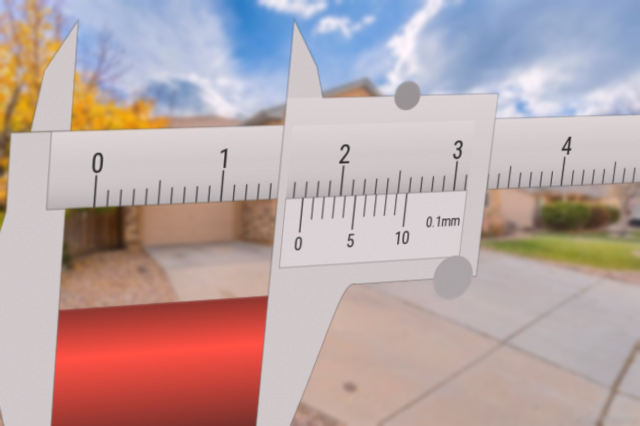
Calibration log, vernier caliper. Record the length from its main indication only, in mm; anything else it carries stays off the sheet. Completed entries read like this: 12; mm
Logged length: 16.8; mm
